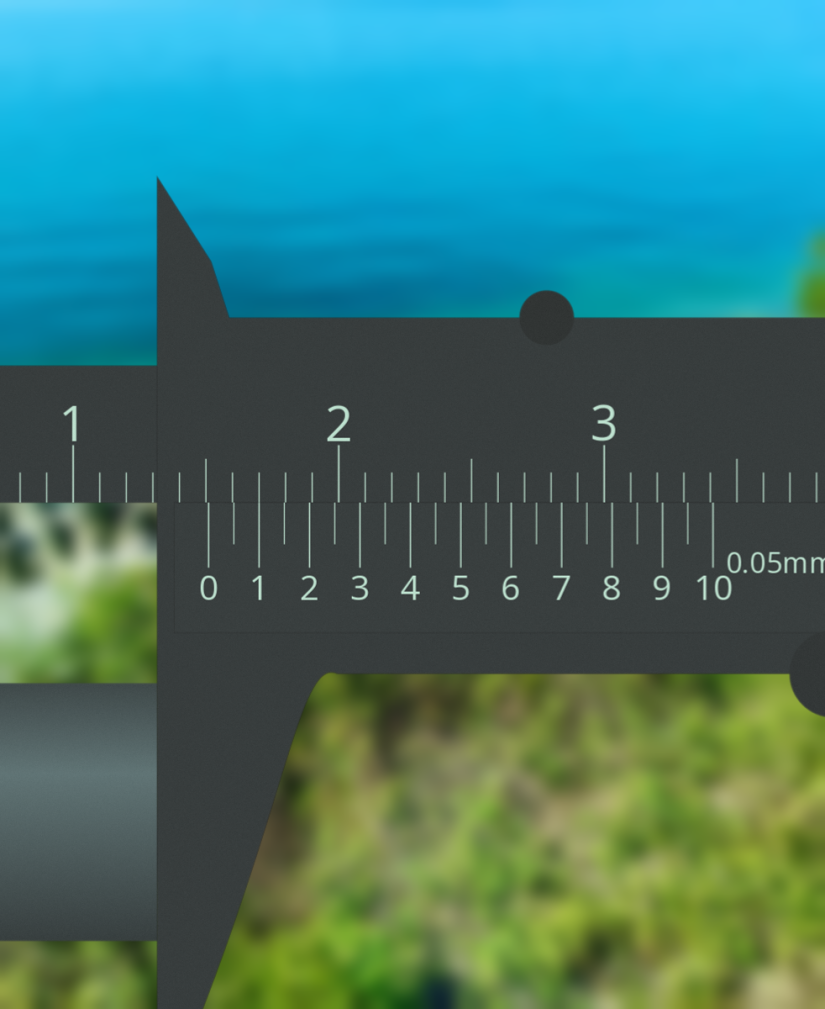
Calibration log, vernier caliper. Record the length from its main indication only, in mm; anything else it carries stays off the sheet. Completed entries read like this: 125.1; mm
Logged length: 15.10; mm
